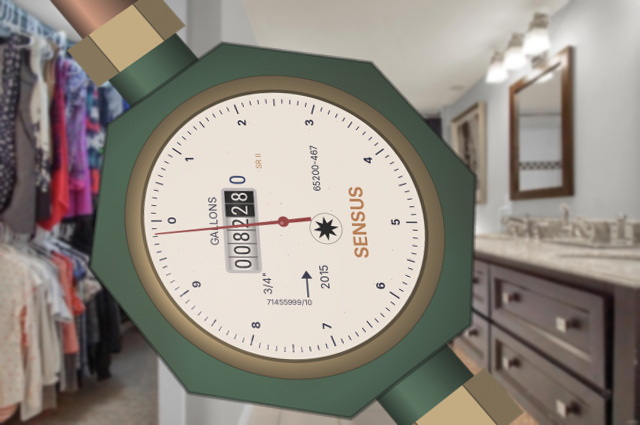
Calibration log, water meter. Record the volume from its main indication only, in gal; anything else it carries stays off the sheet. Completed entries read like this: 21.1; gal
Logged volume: 82279.8; gal
